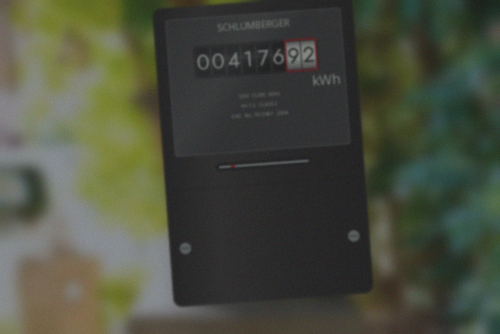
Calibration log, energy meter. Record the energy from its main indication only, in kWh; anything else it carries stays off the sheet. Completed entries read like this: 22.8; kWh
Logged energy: 4176.92; kWh
